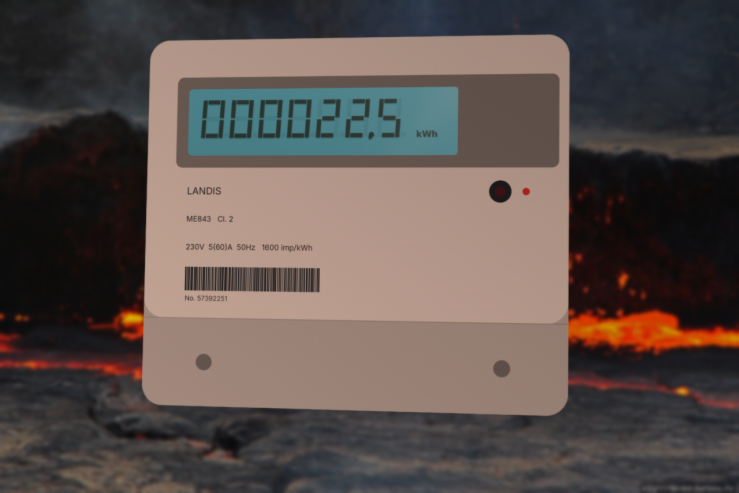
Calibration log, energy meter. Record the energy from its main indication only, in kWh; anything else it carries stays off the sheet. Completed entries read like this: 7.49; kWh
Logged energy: 22.5; kWh
